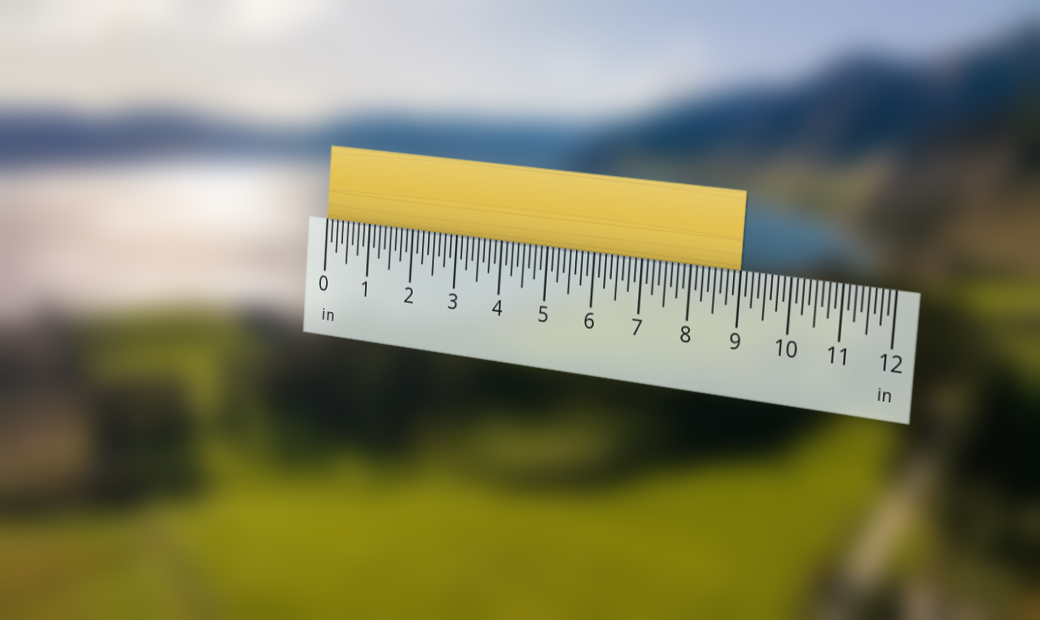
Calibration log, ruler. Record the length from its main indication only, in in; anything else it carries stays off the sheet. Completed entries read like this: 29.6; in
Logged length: 9; in
